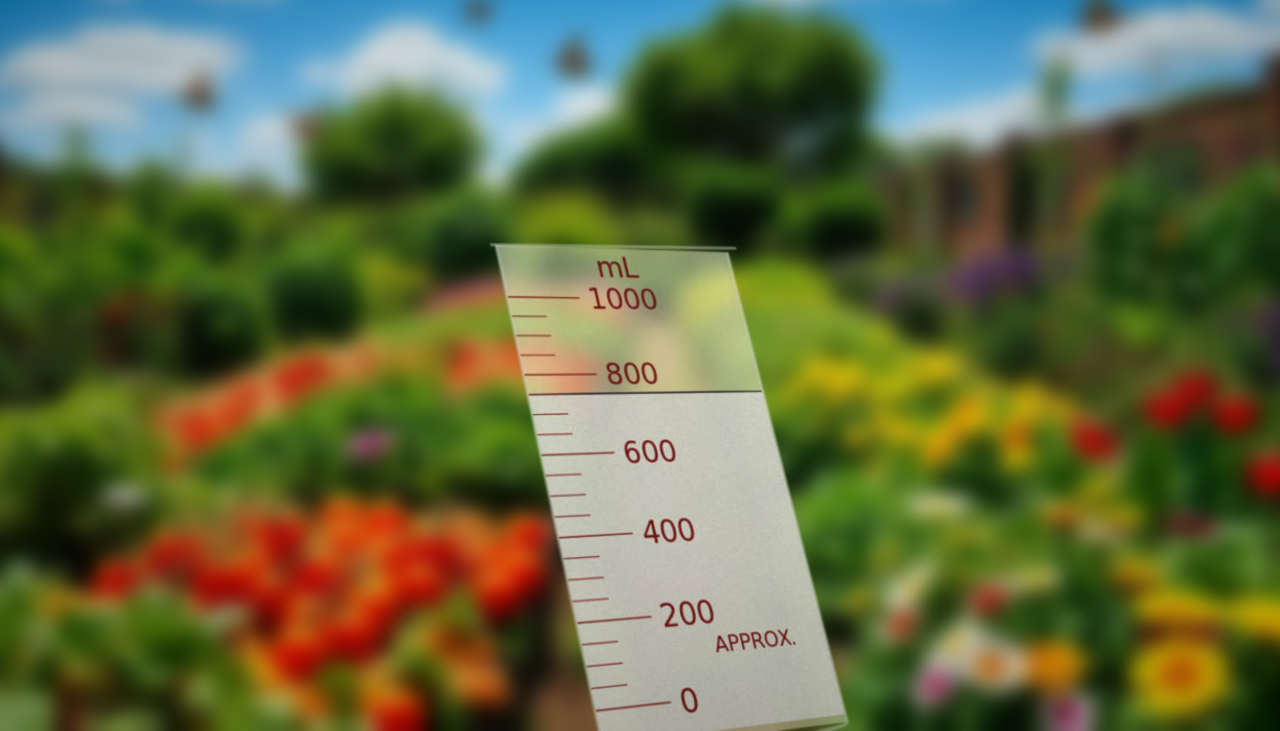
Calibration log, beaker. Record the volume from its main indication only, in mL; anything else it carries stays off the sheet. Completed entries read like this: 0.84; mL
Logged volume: 750; mL
